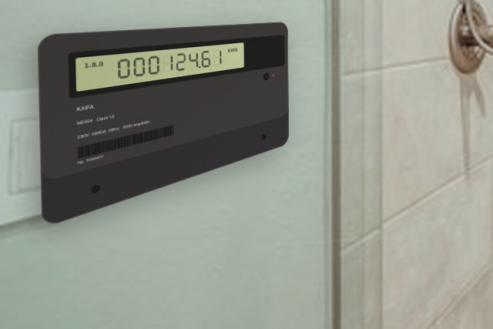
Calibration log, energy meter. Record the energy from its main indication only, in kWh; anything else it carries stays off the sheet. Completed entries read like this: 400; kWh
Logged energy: 124.61; kWh
